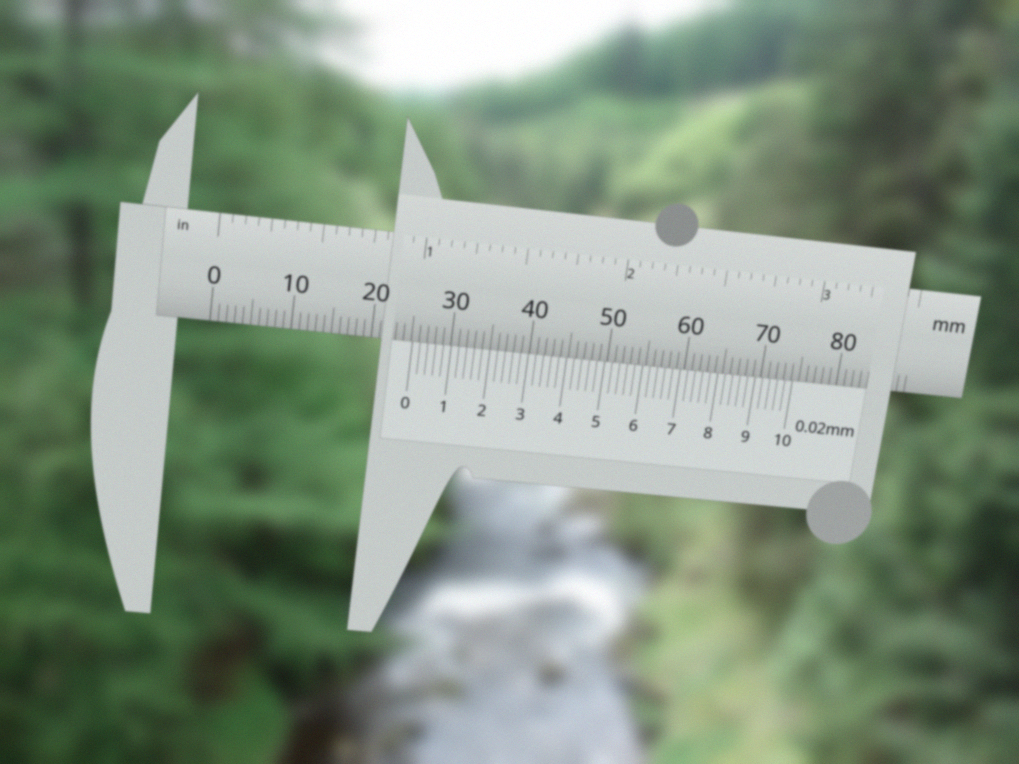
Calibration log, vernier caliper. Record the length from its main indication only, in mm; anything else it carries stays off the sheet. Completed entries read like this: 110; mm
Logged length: 25.2; mm
